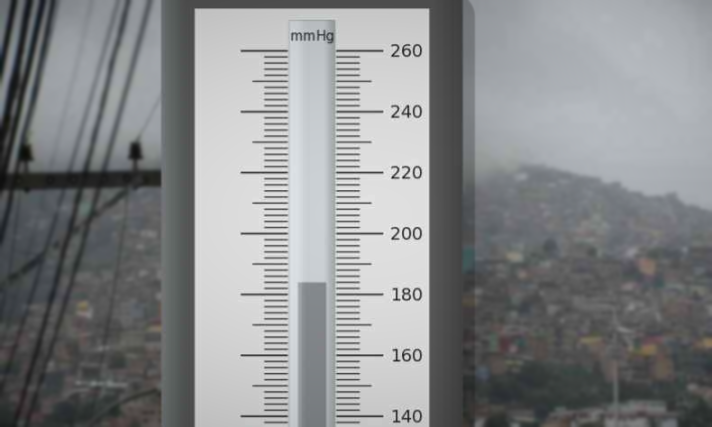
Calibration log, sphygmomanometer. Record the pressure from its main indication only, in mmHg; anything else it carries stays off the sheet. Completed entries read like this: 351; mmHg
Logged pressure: 184; mmHg
